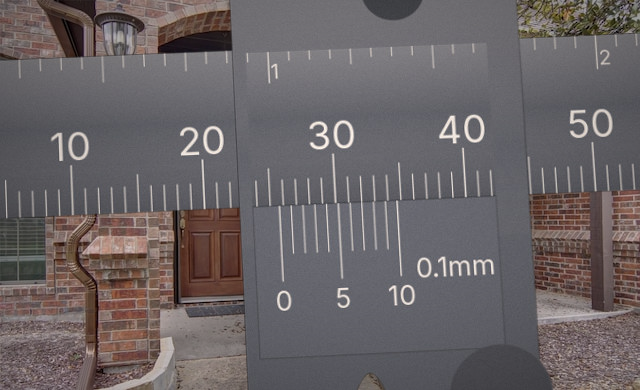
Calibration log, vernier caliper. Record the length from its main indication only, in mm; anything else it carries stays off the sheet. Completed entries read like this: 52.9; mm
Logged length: 25.7; mm
